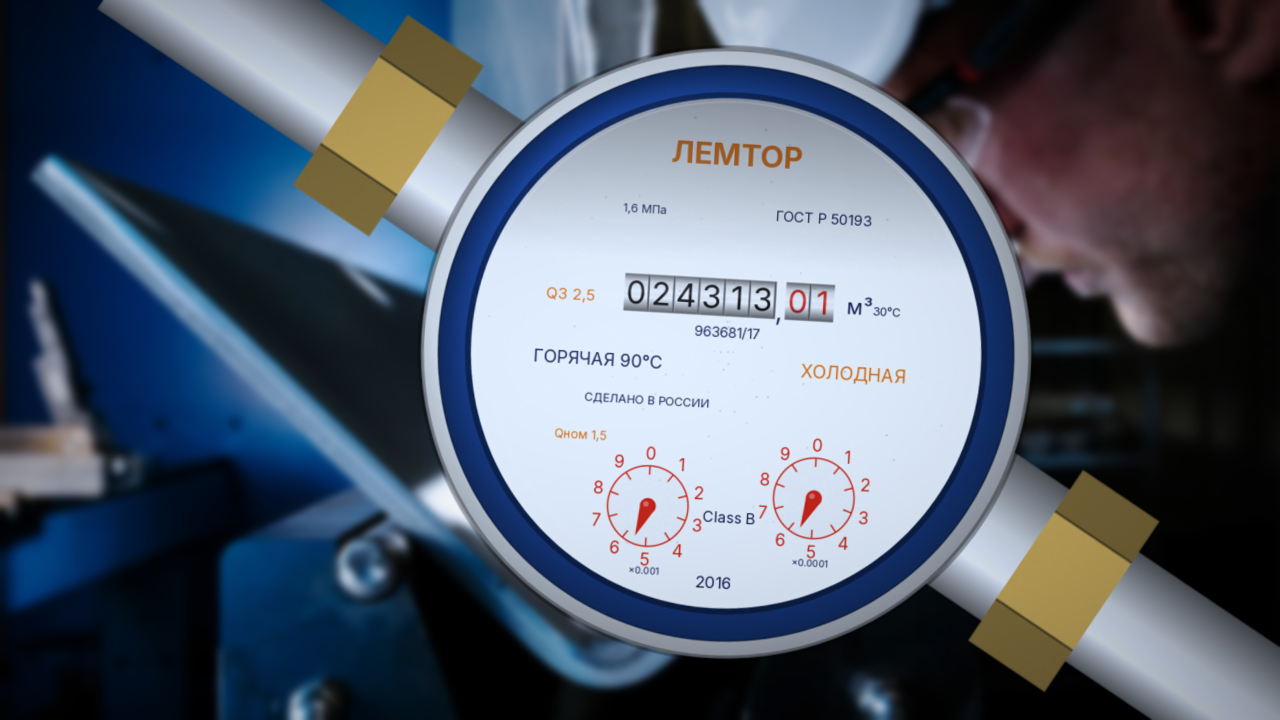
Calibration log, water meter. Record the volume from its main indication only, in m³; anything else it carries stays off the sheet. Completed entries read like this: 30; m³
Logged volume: 24313.0155; m³
